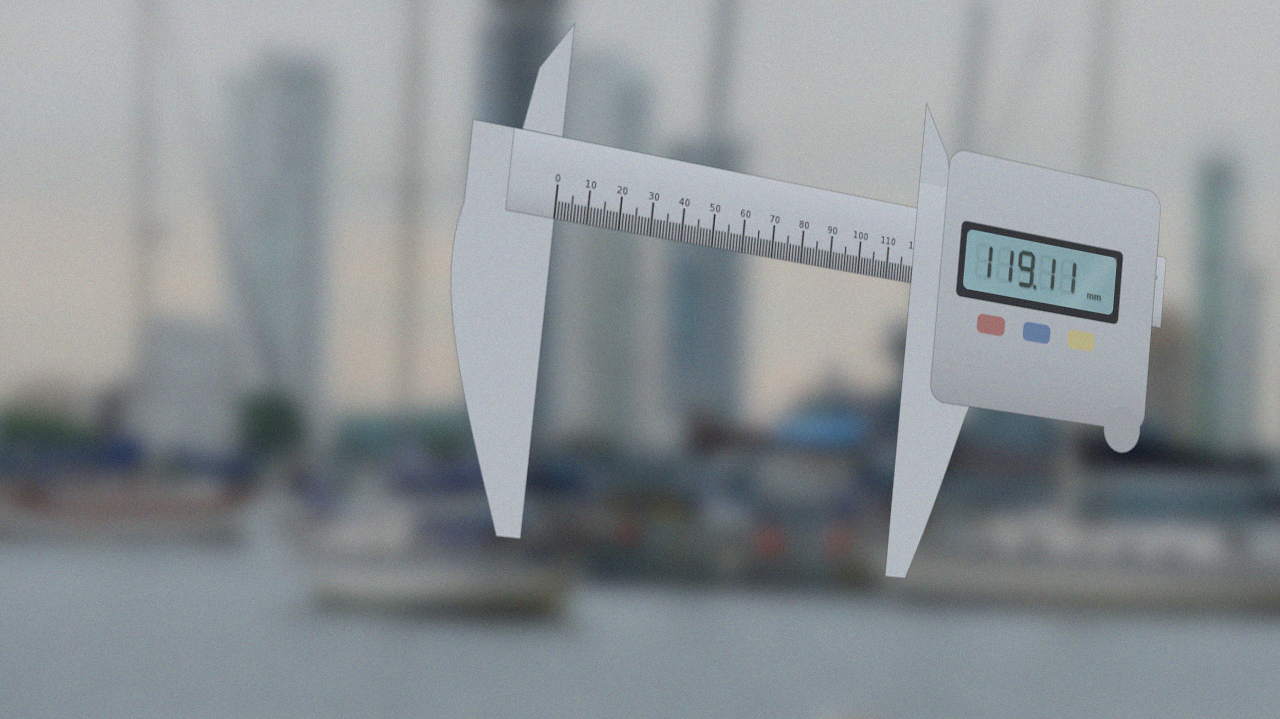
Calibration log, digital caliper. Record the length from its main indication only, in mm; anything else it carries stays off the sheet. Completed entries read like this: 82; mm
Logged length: 119.11; mm
